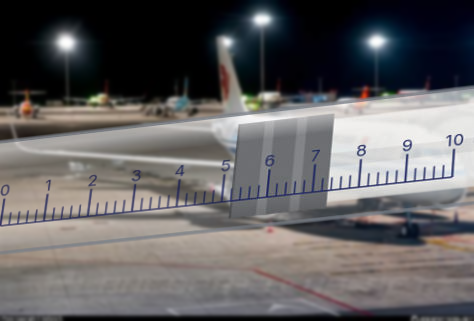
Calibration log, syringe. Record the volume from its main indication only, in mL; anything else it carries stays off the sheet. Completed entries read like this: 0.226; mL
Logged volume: 5.2; mL
